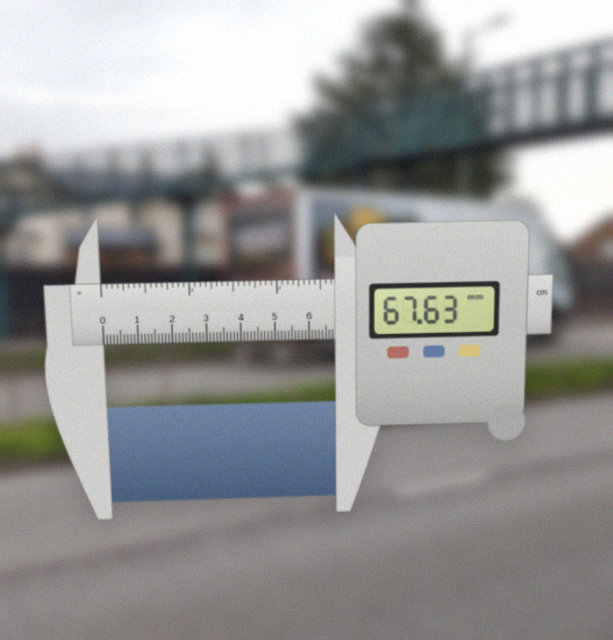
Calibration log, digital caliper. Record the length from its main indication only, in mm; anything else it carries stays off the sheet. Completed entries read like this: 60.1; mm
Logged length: 67.63; mm
